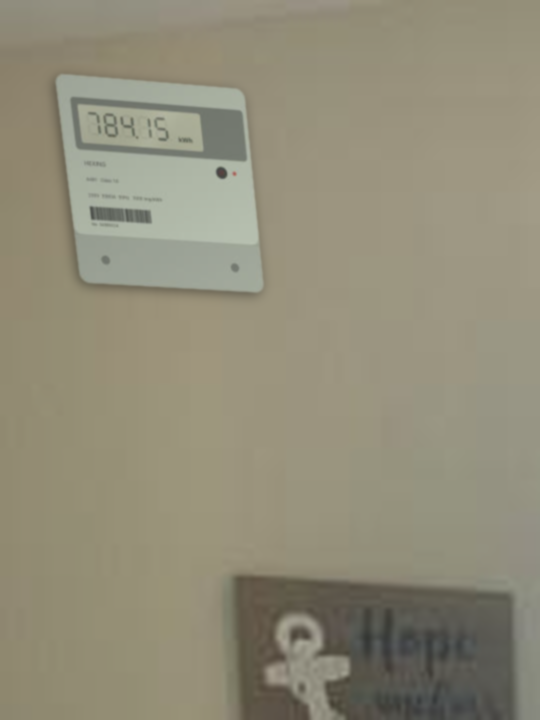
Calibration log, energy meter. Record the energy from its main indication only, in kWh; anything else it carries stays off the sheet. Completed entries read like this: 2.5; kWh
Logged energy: 784.15; kWh
